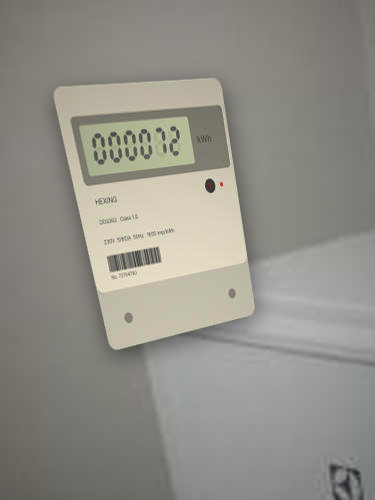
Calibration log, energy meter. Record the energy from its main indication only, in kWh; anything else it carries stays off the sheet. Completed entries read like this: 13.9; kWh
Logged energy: 72; kWh
